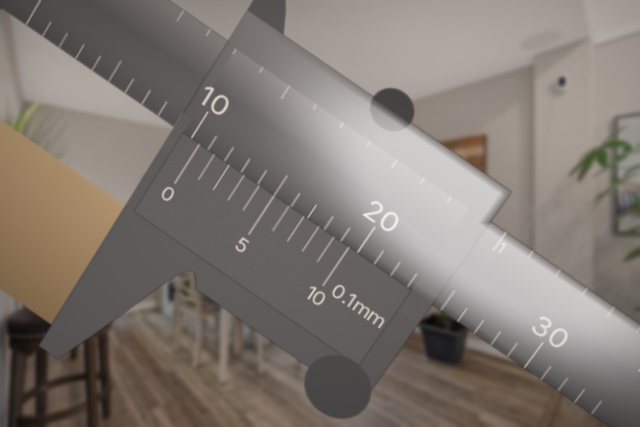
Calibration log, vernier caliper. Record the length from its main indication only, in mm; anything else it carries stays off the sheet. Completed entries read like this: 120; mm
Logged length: 10.5; mm
